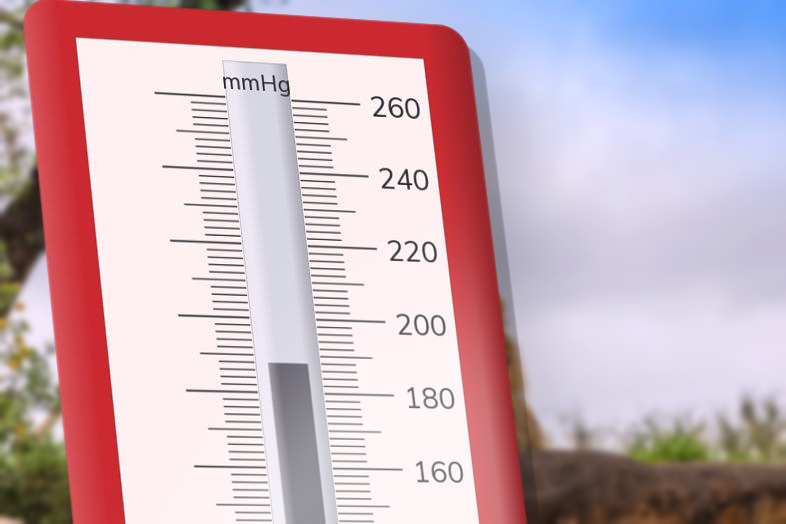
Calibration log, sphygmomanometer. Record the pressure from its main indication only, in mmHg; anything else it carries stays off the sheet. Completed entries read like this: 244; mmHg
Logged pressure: 188; mmHg
